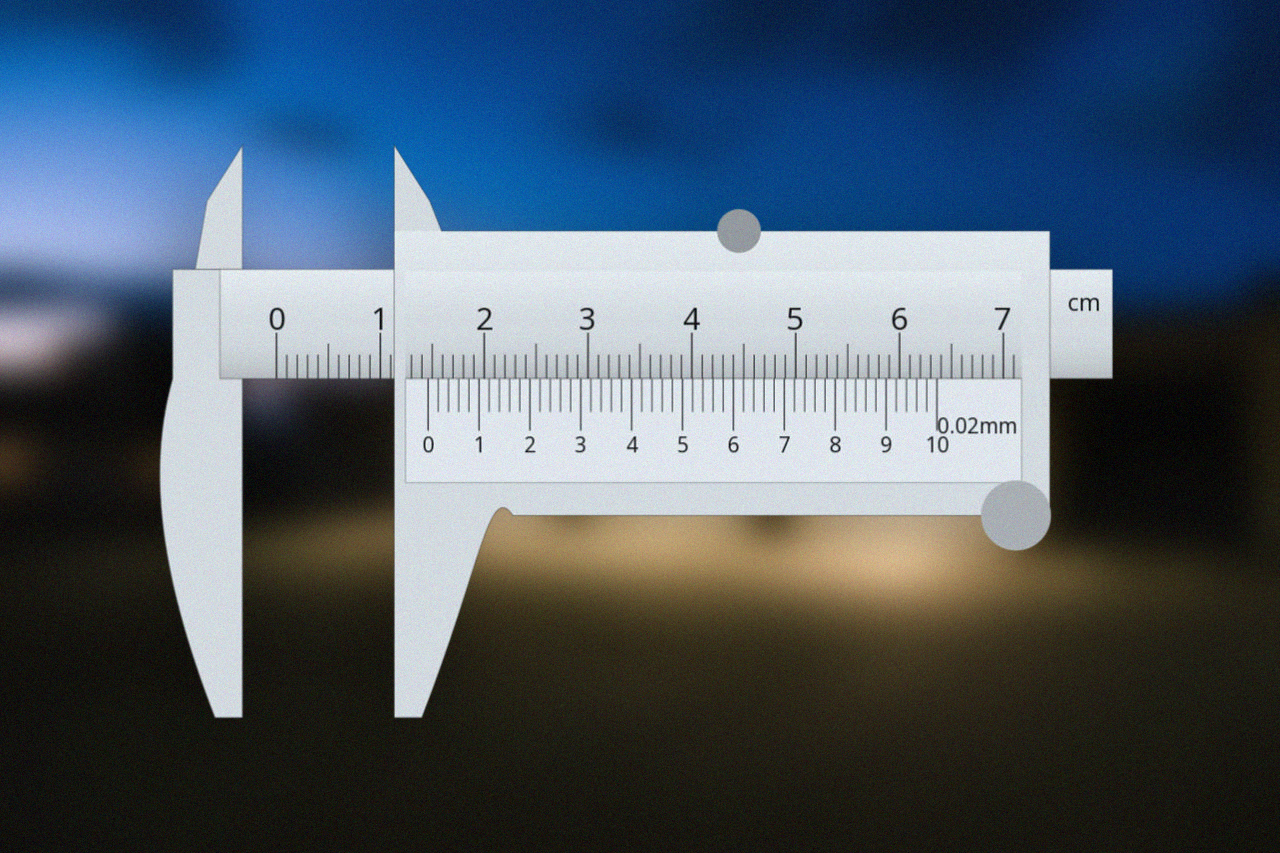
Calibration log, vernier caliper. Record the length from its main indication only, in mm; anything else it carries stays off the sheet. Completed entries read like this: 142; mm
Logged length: 14.6; mm
